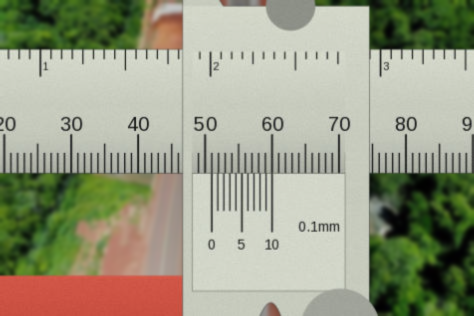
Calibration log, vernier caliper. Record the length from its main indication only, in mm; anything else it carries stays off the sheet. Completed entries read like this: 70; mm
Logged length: 51.0; mm
